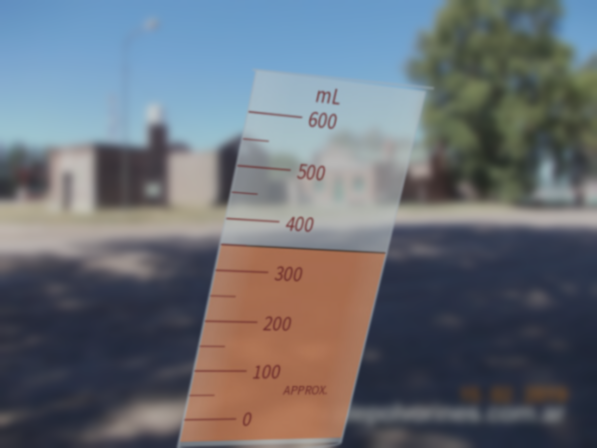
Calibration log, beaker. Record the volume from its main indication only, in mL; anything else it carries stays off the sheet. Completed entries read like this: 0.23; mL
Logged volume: 350; mL
